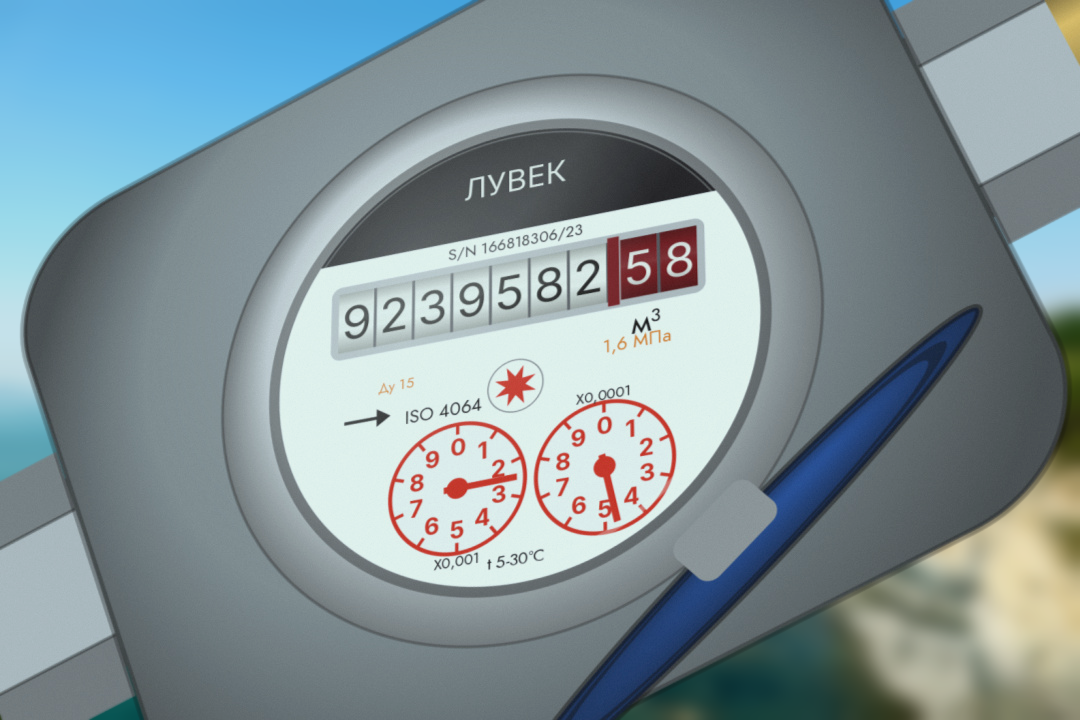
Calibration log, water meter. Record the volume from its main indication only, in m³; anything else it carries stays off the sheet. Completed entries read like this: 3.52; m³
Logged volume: 9239582.5824; m³
